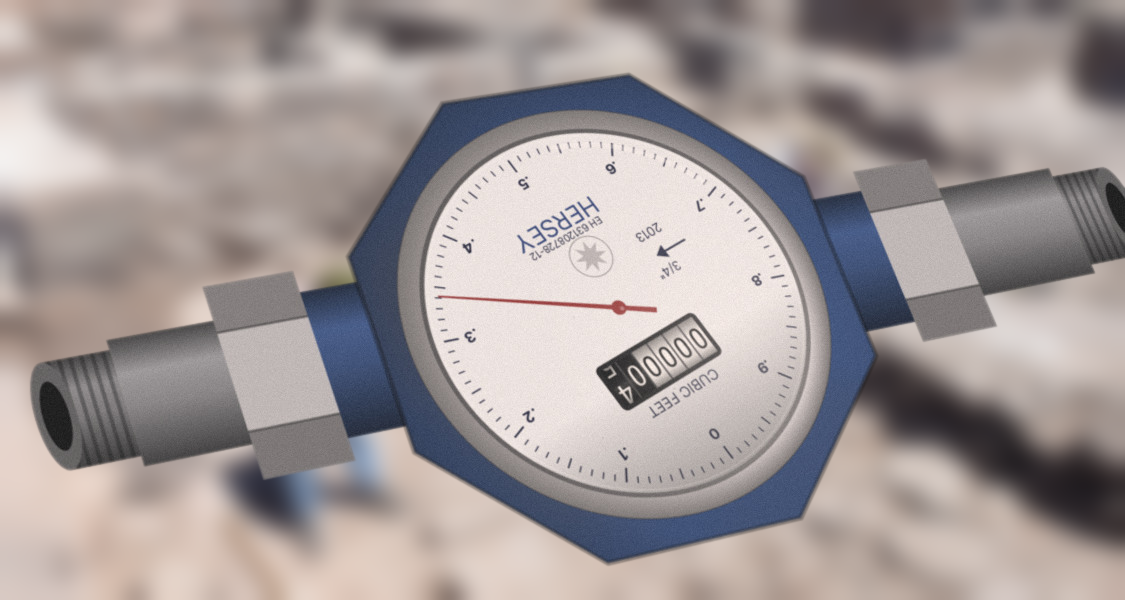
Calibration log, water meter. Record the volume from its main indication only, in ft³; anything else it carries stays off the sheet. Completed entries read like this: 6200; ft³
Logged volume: 4.34; ft³
